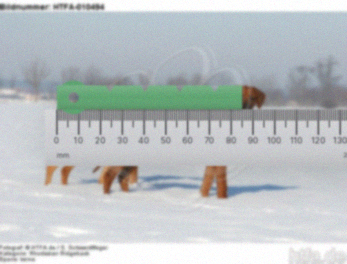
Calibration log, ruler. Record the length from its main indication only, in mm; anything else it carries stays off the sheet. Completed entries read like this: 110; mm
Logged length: 85; mm
